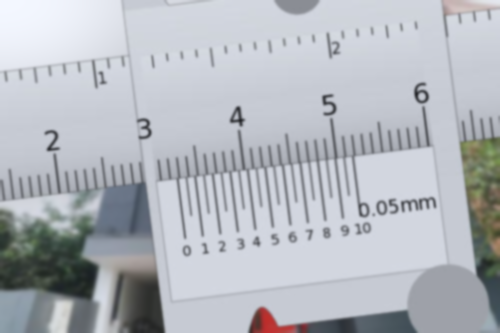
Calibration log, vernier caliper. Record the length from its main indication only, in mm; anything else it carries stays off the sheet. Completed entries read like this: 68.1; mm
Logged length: 32.8; mm
